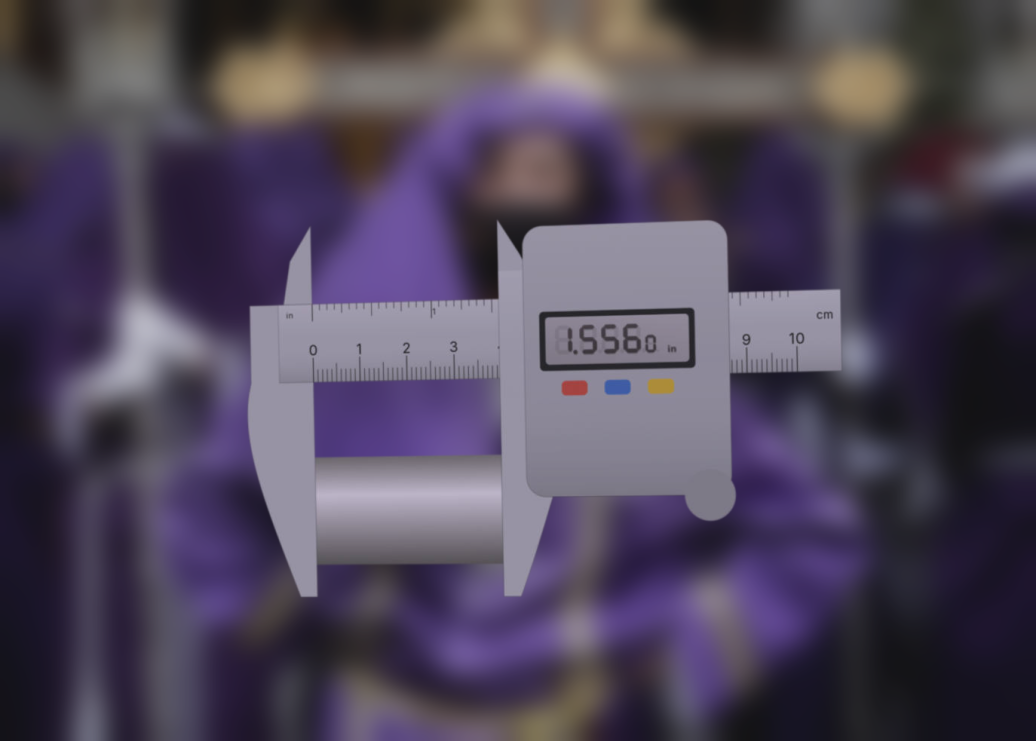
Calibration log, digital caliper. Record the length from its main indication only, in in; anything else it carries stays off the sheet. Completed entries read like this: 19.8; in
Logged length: 1.5560; in
